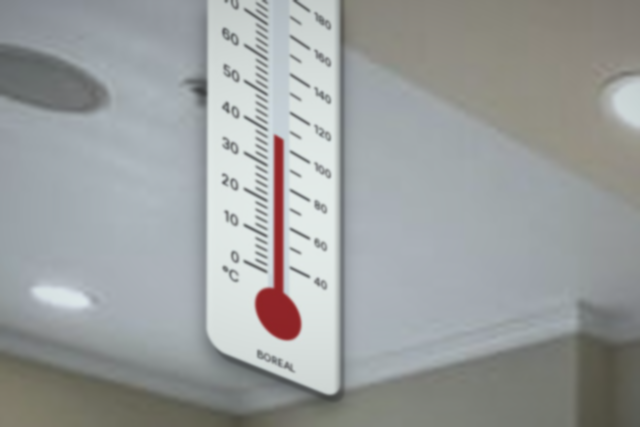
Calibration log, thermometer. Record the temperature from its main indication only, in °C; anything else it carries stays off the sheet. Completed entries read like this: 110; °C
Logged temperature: 40; °C
